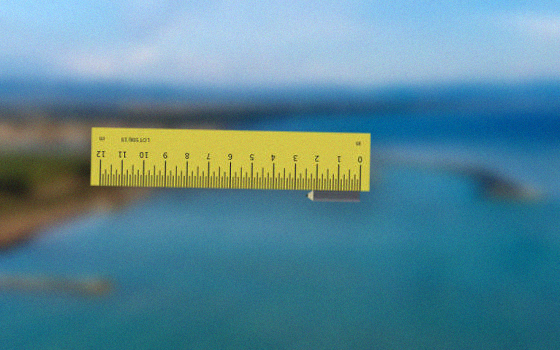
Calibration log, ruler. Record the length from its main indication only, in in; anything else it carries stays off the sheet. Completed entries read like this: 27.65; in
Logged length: 2.5; in
